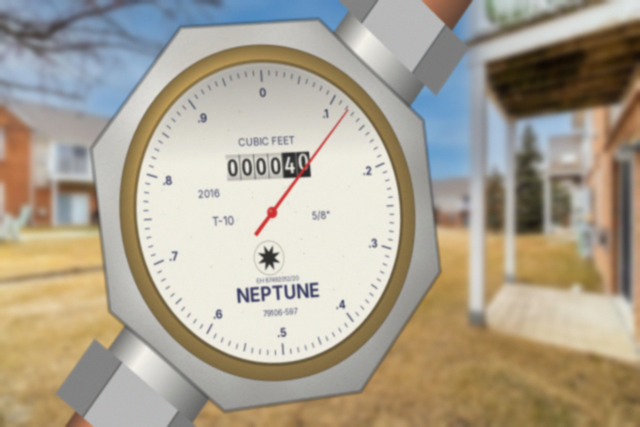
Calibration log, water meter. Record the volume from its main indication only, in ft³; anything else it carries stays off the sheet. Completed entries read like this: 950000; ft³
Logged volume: 40.12; ft³
